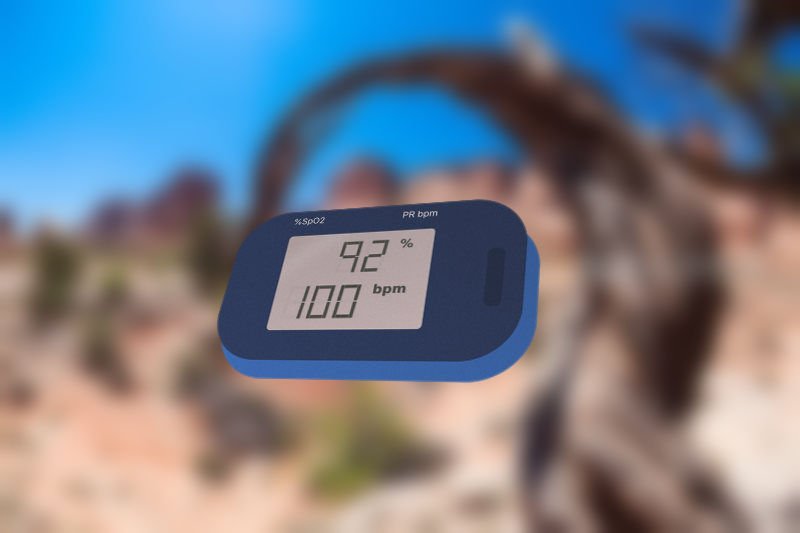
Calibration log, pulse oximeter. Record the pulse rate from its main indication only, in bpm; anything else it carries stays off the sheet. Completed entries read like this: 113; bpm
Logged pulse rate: 100; bpm
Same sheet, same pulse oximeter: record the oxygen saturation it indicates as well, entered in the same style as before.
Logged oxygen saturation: 92; %
